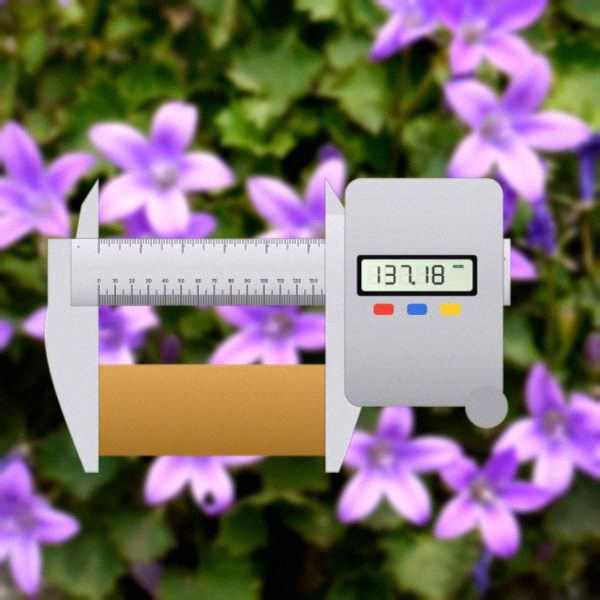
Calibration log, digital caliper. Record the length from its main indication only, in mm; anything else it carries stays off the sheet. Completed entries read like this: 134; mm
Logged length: 137.18; mm
